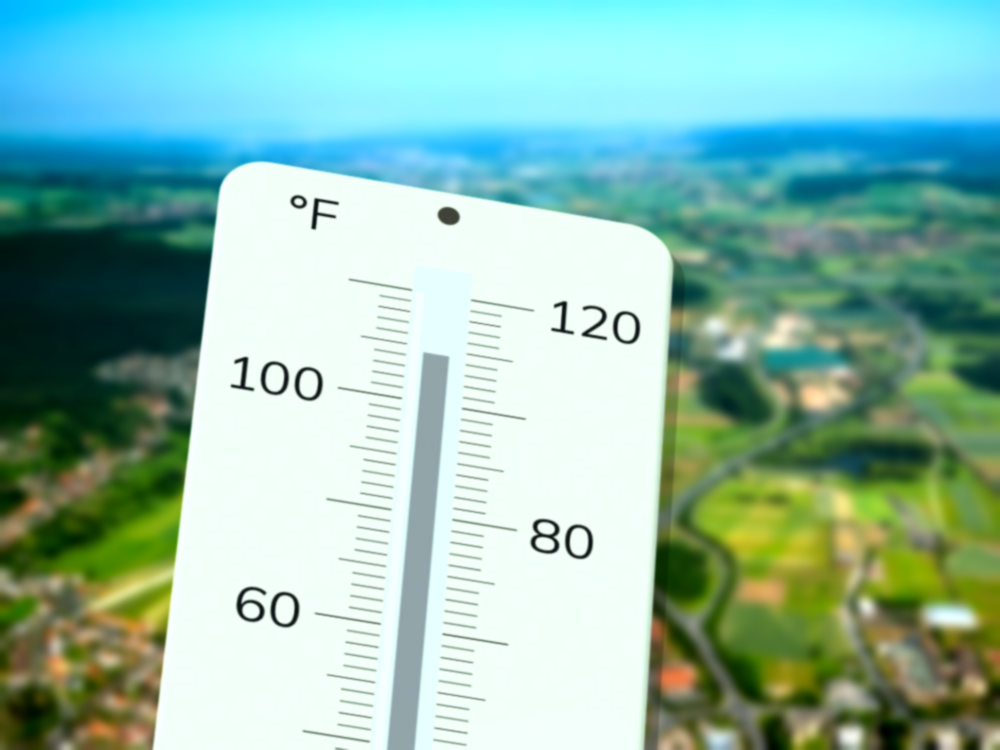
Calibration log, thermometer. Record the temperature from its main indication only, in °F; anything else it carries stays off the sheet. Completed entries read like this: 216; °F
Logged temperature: 109; °F
